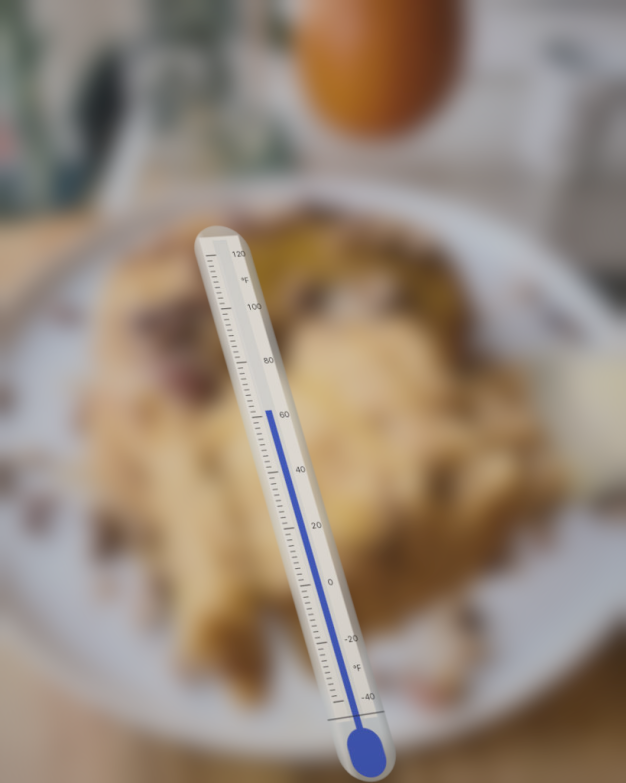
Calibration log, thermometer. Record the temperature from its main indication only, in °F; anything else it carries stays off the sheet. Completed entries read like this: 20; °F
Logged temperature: 62; °F
